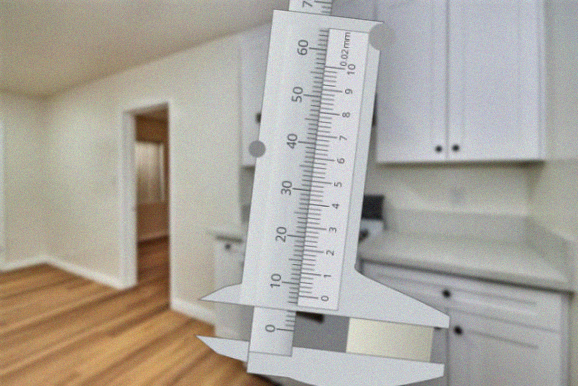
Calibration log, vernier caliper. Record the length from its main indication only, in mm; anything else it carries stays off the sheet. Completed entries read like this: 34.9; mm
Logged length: 7.5; mm
